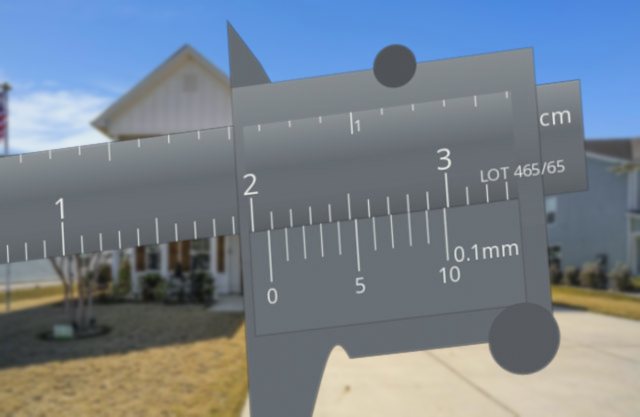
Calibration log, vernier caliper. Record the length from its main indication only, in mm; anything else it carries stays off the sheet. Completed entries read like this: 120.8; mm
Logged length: 20.8; mm
